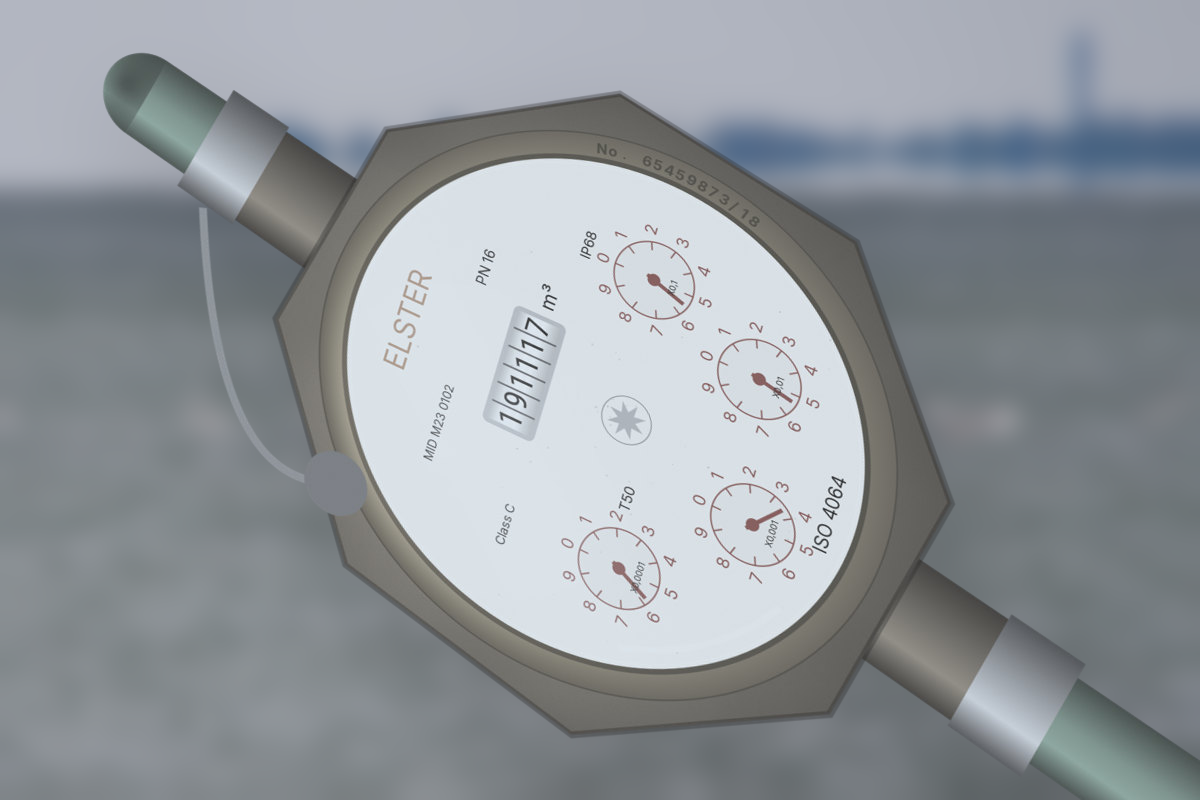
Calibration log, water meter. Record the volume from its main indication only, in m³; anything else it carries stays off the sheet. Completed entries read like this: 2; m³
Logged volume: 191117.5535; m³
